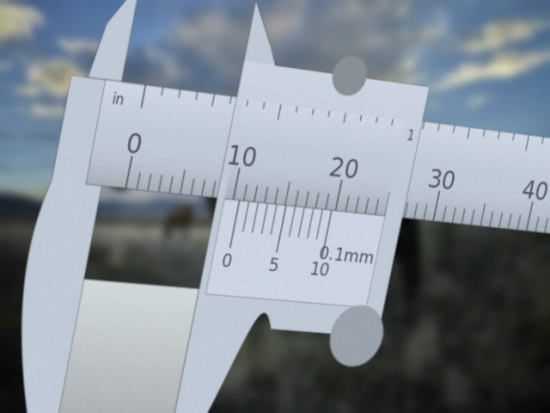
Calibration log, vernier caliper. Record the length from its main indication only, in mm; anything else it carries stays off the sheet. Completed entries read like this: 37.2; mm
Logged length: 10.6; mm
